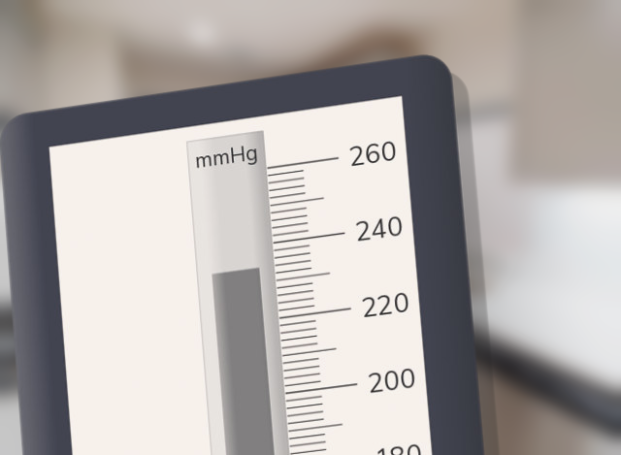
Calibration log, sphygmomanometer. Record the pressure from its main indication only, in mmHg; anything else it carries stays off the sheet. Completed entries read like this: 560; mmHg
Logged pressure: 234; mmHg
